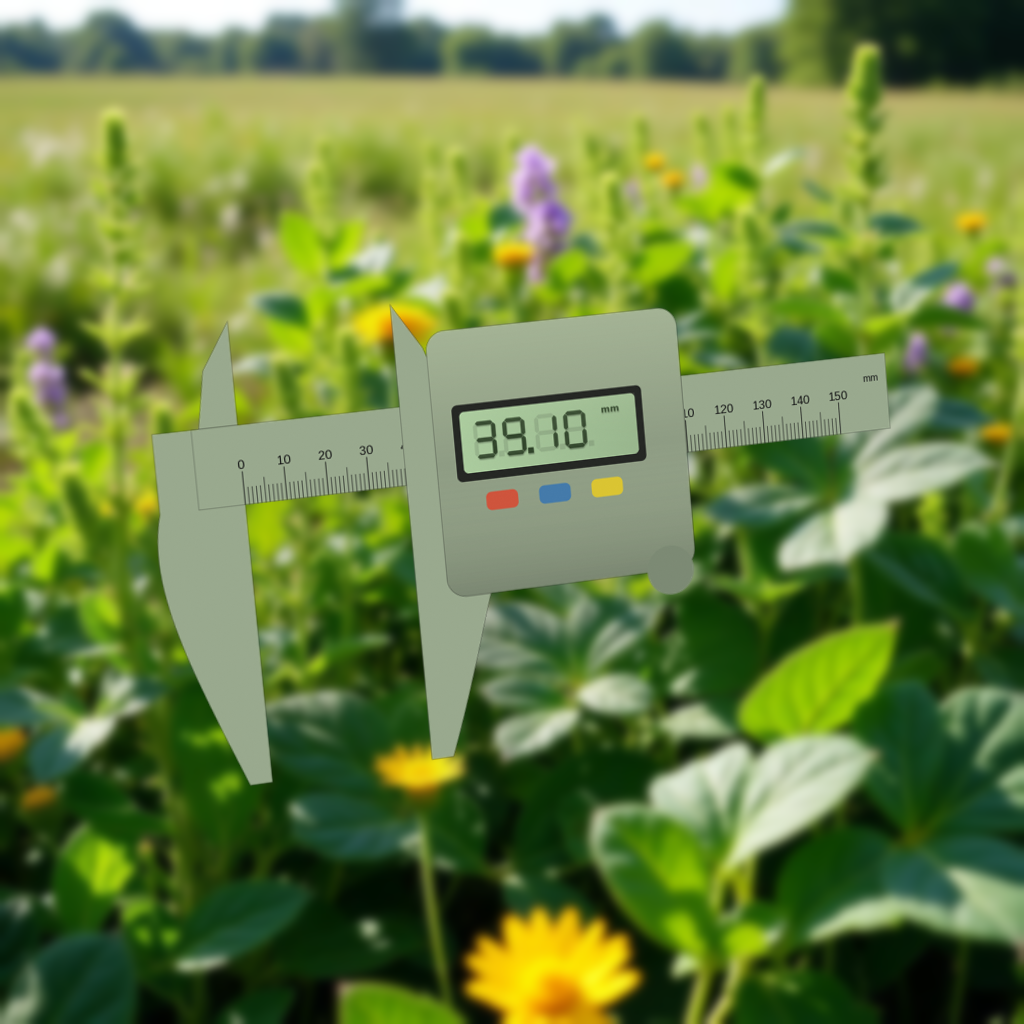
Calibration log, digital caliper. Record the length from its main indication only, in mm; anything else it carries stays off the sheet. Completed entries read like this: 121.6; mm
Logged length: 39.10; mm
